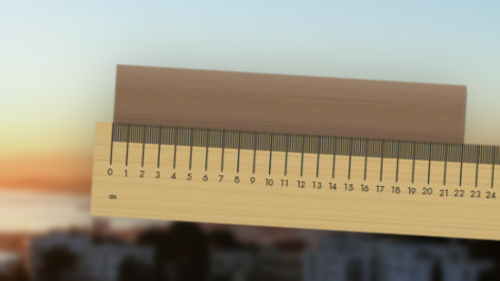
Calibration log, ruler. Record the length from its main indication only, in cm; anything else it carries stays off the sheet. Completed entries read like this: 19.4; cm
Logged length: 22; cm
